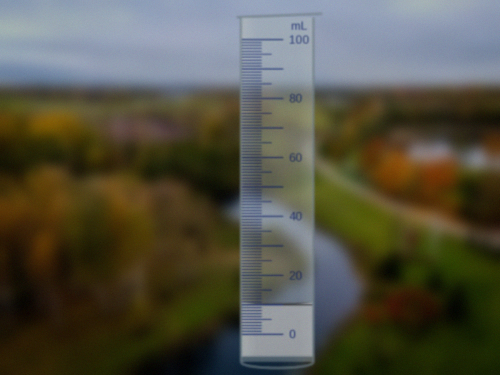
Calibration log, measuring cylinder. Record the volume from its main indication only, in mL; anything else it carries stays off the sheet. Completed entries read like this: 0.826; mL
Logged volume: 10; mL
